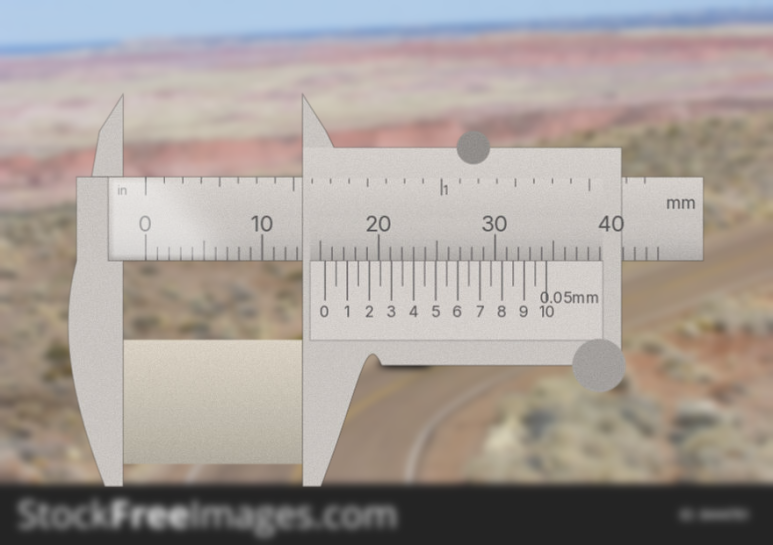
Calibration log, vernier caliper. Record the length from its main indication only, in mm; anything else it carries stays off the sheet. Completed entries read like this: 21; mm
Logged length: 15.4; mm
